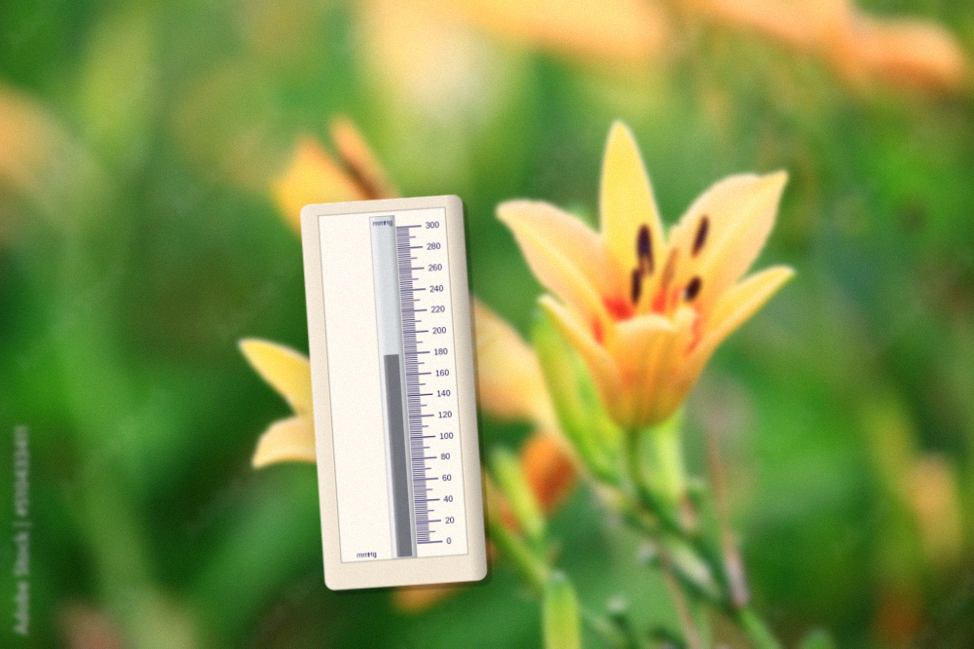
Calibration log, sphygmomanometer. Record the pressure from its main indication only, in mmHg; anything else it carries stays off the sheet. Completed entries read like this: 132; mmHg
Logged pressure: 180; mmHg
